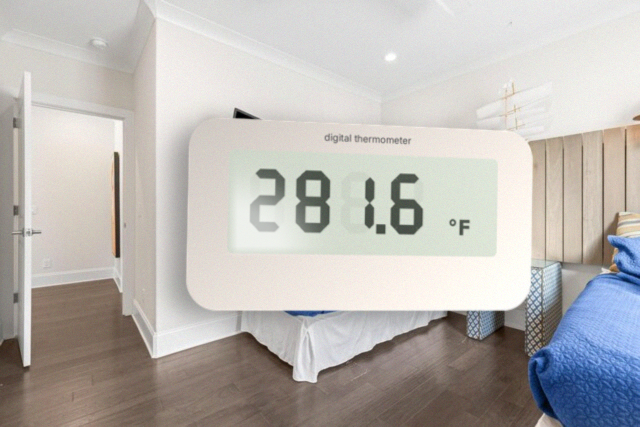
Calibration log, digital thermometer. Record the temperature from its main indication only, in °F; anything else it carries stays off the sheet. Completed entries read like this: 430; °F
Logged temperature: 281.6; °F
